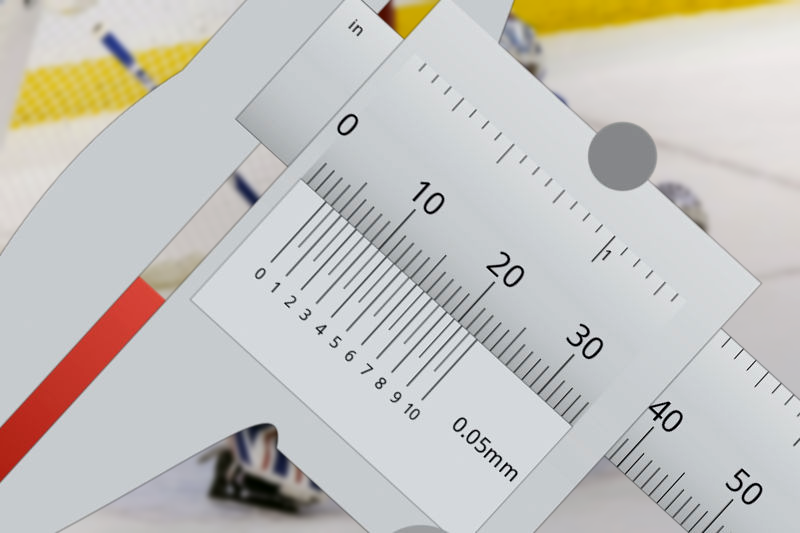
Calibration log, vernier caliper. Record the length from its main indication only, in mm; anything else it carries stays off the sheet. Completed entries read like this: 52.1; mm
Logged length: 3.4; mm
